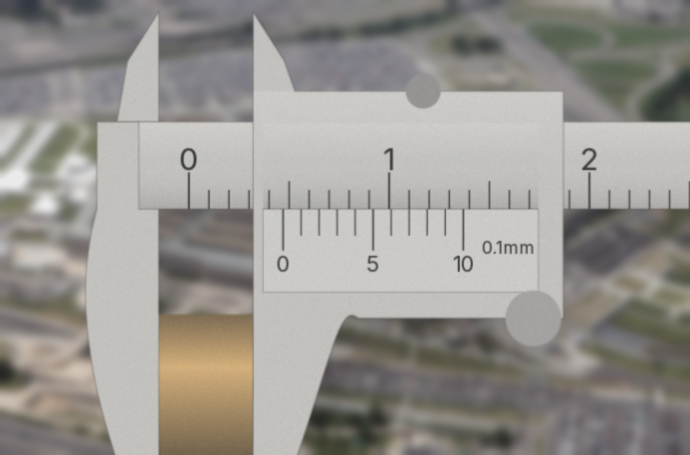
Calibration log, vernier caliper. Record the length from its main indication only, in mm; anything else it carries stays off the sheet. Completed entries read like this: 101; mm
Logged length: 4.7; mm
